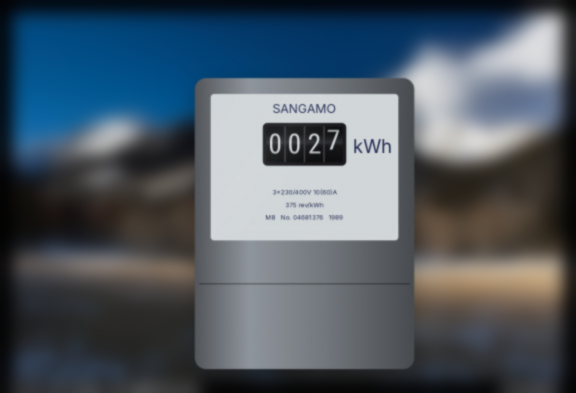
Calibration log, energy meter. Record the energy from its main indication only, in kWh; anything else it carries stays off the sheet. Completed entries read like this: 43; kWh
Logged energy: 27; kWh
